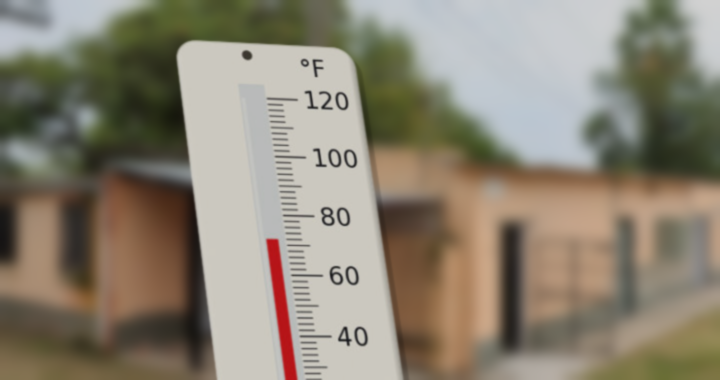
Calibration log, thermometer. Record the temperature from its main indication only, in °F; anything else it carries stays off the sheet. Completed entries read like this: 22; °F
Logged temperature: 72; °F
